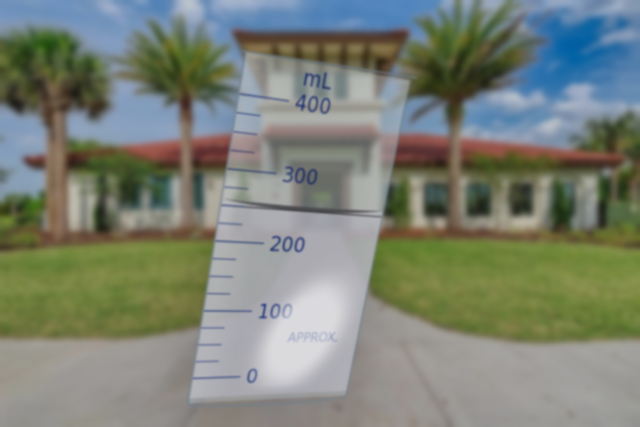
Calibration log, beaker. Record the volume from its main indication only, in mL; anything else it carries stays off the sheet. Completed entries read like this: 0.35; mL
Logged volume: 250; mL
